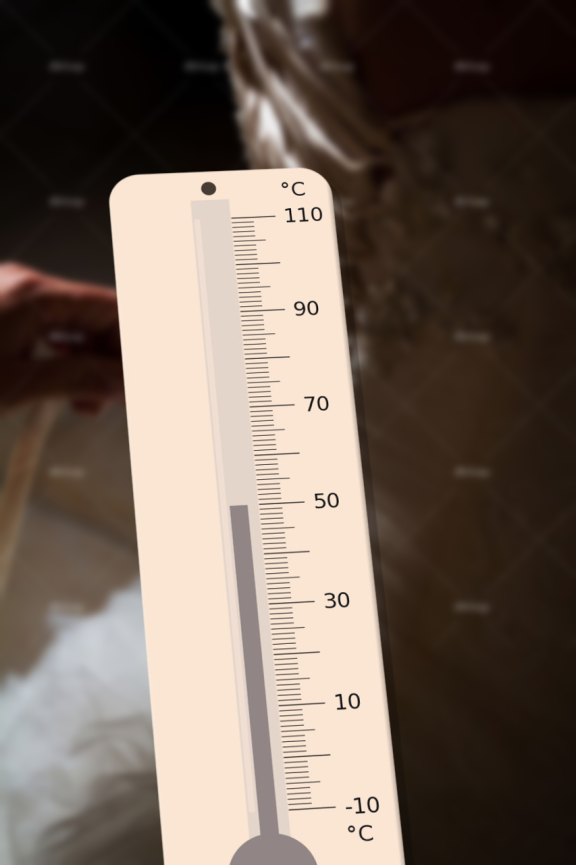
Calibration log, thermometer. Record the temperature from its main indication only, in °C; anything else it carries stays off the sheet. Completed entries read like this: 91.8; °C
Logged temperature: 50; °C
